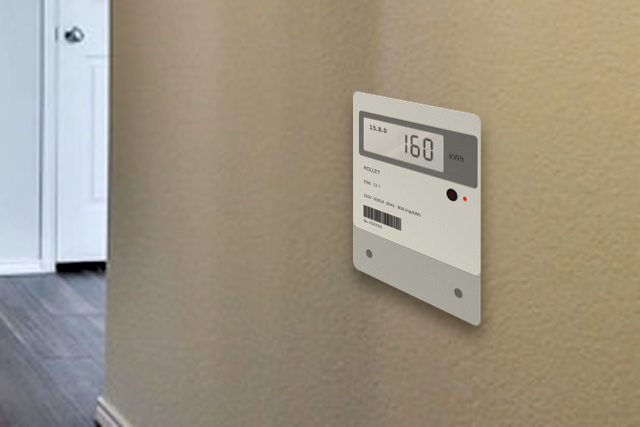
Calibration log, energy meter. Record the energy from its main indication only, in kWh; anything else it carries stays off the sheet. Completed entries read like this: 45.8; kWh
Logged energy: 160; kWh
